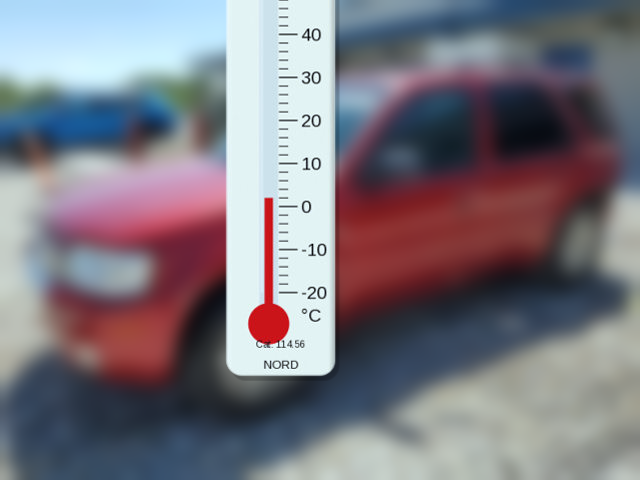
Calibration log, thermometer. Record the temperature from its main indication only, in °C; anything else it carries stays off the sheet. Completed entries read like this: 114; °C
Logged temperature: 2; °C
